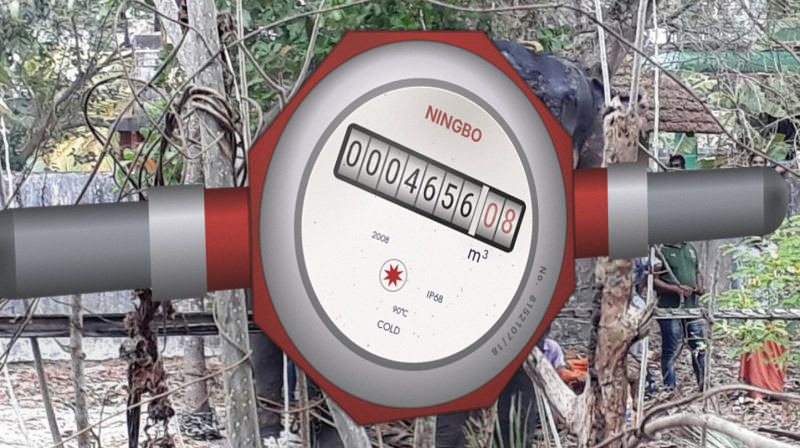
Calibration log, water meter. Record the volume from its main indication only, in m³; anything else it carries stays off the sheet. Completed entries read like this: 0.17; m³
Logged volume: 4656.08; m³
